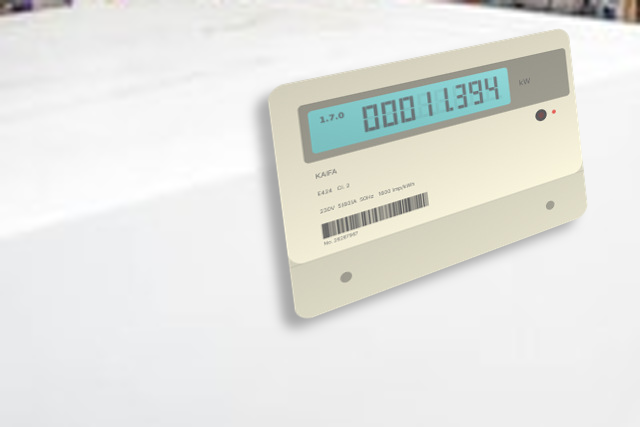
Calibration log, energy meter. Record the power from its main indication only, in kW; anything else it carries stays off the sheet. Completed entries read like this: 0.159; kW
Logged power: 11.394; kW
